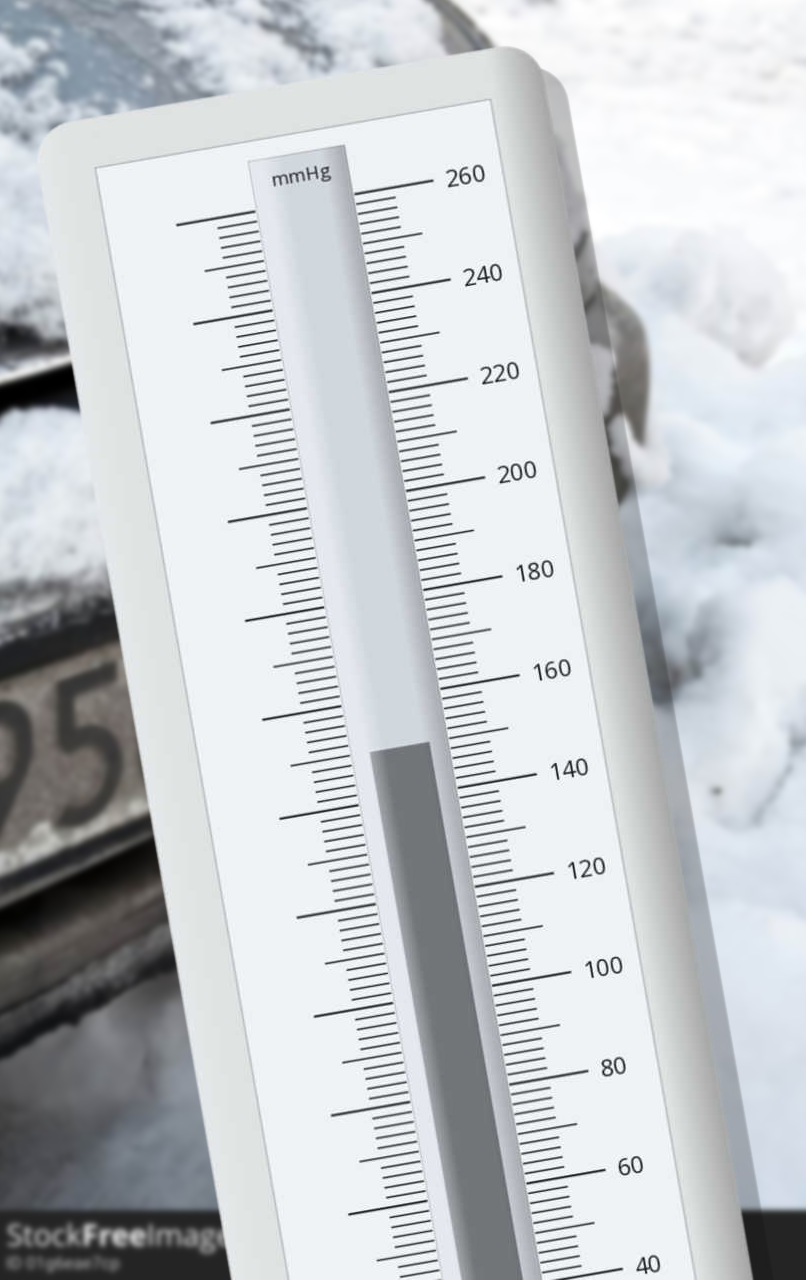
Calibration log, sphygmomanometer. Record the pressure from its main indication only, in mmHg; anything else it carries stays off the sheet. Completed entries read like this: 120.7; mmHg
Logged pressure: 150; mmHg
